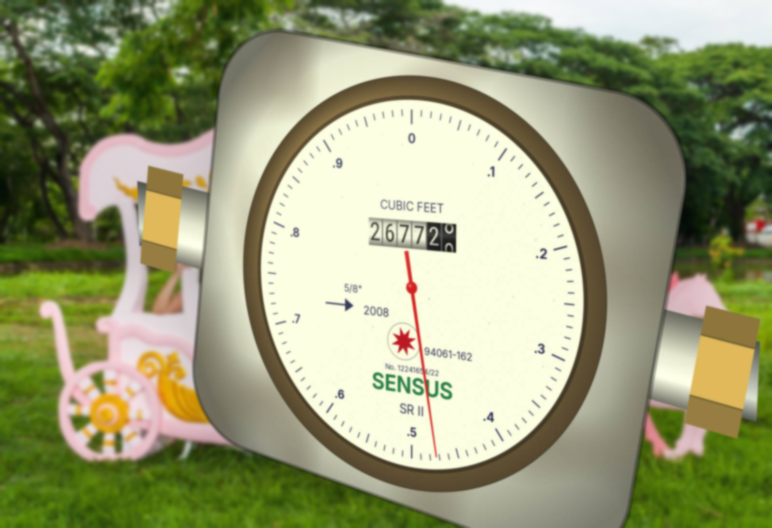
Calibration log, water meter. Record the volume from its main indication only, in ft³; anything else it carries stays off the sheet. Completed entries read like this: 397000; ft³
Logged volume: 267728.47; ft³
